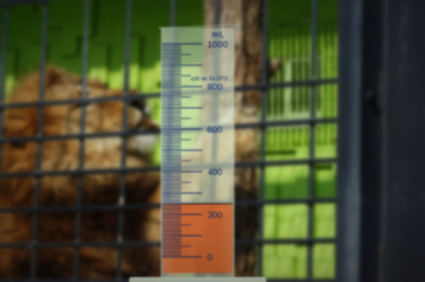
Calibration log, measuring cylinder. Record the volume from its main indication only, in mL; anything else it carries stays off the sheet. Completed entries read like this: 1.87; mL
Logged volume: 250; mL
